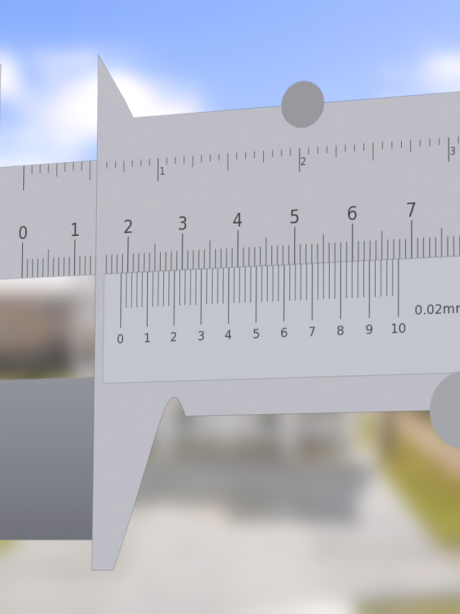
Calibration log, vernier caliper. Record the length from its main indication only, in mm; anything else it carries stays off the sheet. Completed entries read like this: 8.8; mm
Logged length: 18.8; mm
